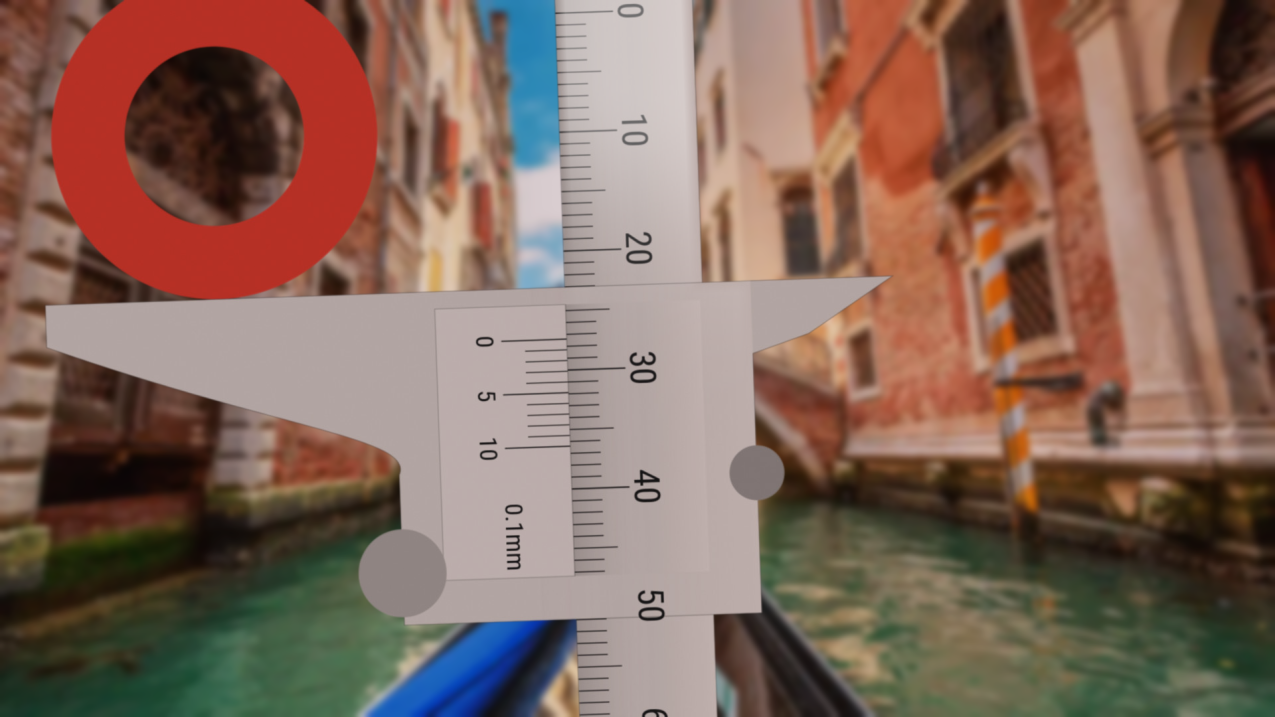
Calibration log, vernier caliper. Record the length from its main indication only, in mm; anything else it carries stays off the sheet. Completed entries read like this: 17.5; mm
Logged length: 27.4; mm
